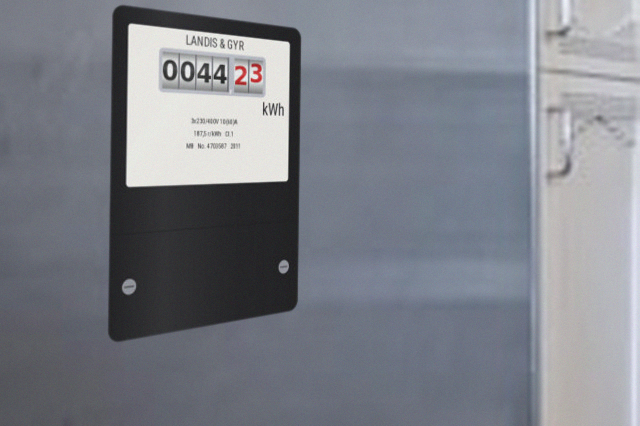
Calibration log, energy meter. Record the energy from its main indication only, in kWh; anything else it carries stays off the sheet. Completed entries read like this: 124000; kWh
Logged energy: 44.23; kWh
